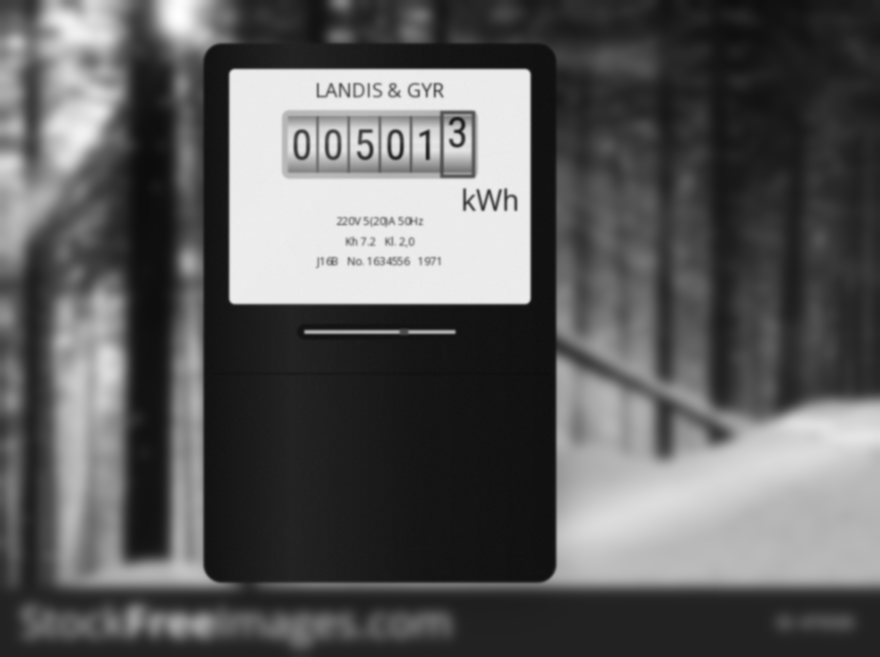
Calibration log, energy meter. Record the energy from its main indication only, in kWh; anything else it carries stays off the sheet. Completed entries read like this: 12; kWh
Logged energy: 501.3; kWh
